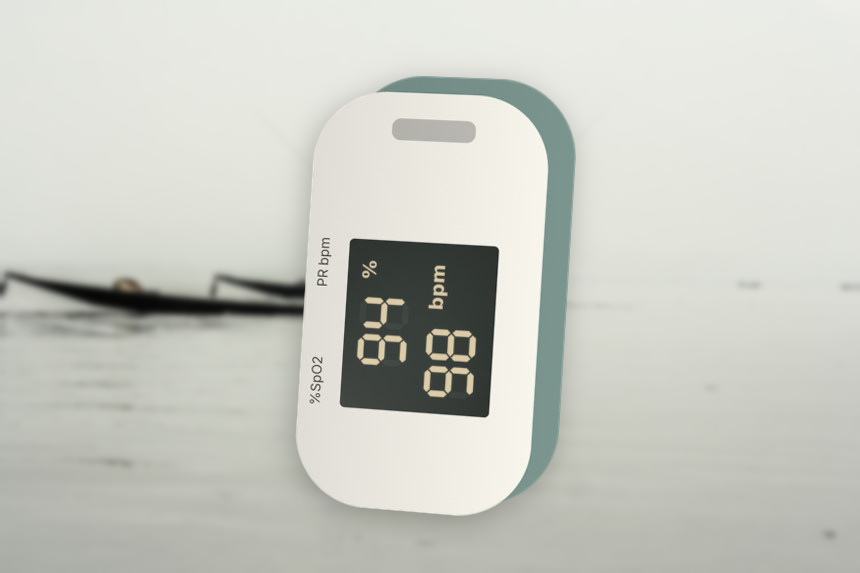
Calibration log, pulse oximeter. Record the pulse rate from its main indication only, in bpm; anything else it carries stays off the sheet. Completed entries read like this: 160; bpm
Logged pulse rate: 98; bpm
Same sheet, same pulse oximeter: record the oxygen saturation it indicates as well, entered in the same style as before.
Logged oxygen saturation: 94; %
